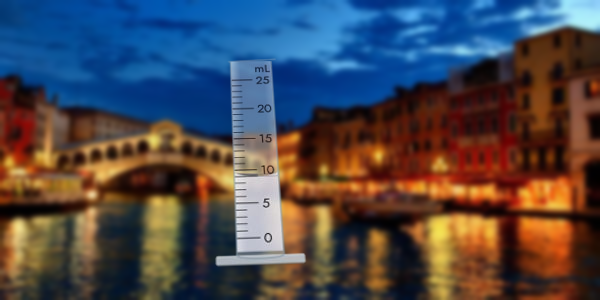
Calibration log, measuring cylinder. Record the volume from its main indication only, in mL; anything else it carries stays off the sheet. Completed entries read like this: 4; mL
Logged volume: 9; mL
